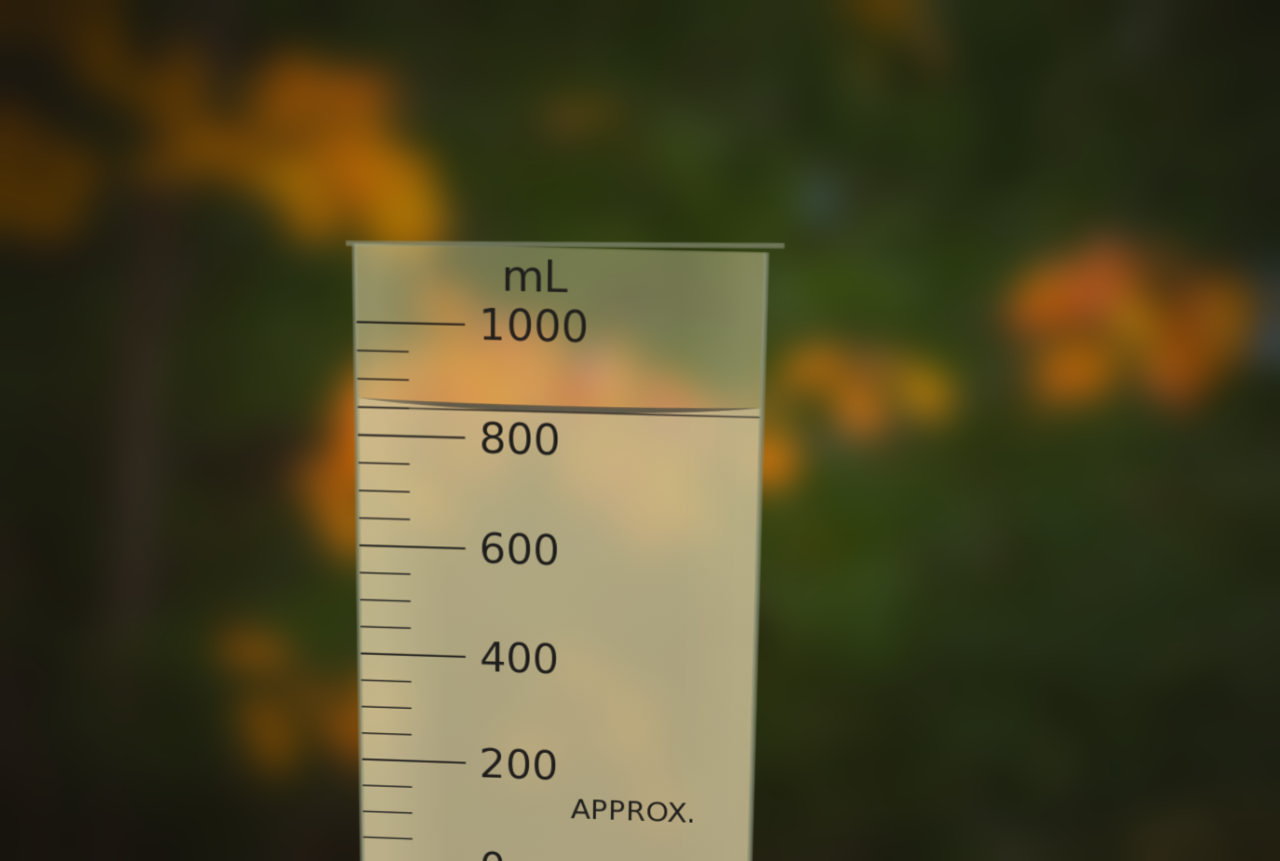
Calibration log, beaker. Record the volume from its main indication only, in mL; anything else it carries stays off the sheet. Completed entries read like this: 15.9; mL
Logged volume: 850; mL
